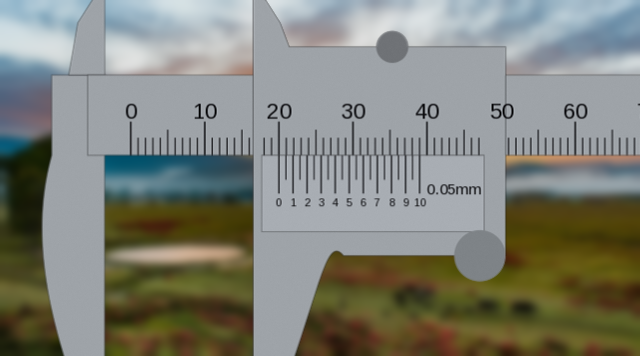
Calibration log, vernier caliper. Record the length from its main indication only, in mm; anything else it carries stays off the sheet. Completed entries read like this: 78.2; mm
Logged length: 20.0; mm
